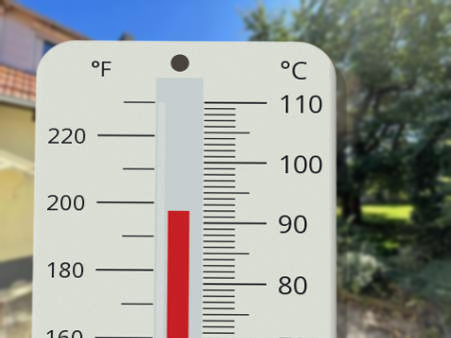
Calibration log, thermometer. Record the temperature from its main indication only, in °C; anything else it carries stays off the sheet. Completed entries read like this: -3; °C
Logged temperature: 92; °C
